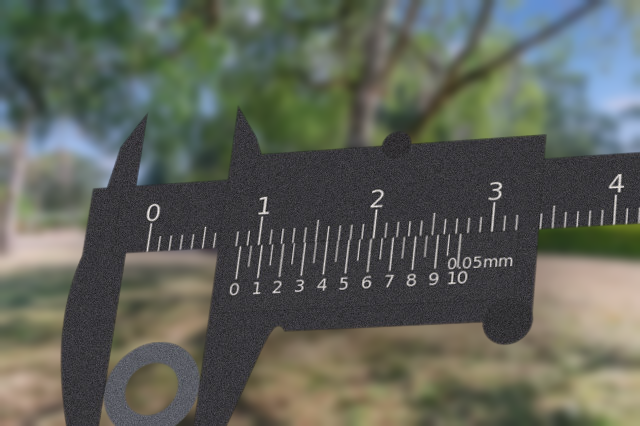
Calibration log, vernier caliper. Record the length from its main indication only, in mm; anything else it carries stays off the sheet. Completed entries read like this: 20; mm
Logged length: 8.4; mm
